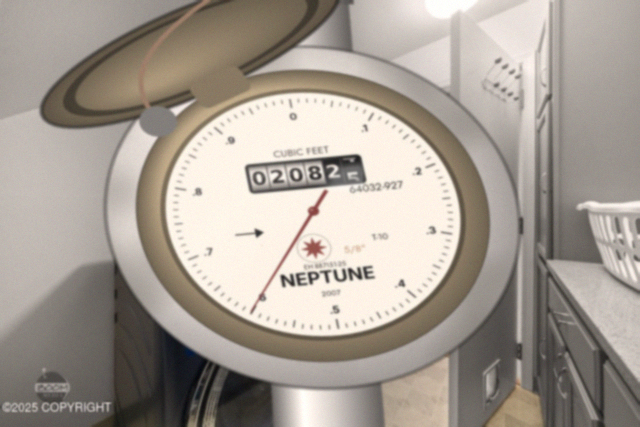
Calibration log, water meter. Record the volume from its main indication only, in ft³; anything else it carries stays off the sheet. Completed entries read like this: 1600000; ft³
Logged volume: 20824.60; ft³
